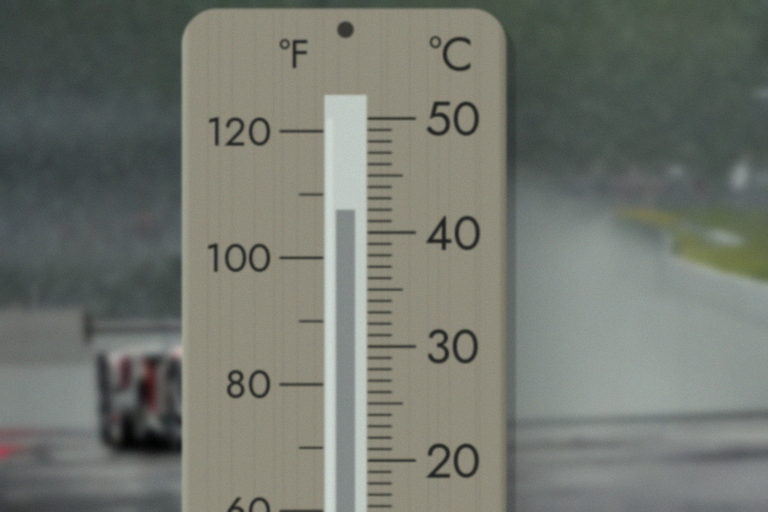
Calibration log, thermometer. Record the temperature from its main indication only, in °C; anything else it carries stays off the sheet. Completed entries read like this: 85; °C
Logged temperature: 42; °C
